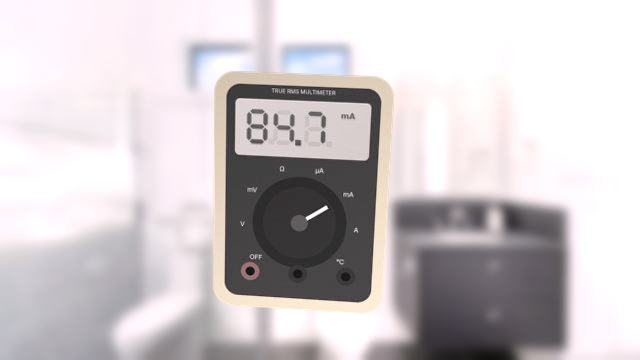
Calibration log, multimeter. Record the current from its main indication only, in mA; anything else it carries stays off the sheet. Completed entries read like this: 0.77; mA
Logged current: 84.7; mA
